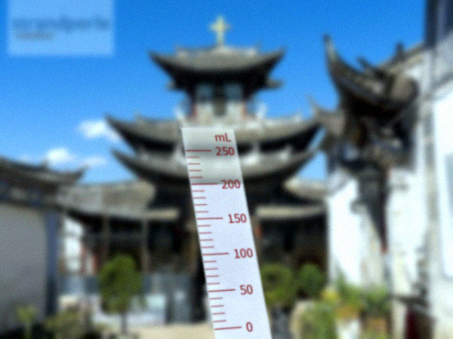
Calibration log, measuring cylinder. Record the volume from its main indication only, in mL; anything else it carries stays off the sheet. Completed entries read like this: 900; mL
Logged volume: 200; mL
